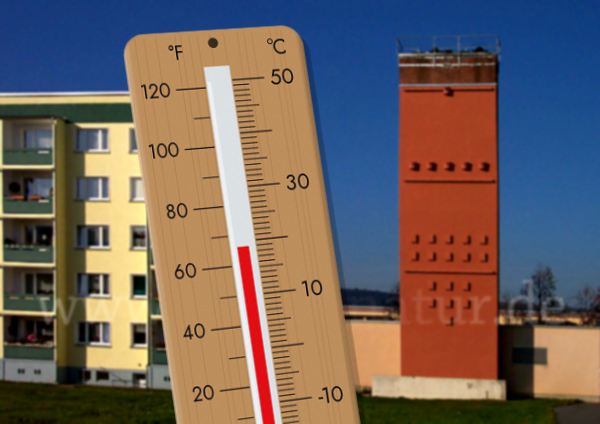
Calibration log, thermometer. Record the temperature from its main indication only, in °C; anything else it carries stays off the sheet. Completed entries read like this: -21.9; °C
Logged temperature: 19; °C
